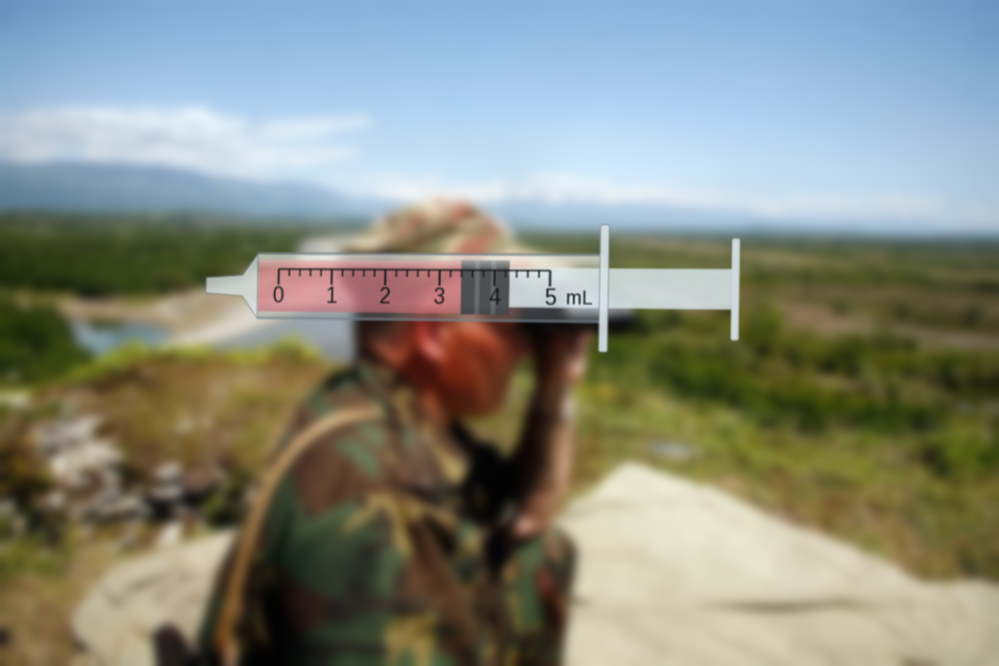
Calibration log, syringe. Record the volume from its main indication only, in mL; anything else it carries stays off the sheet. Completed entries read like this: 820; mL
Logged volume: 3.4; mL
